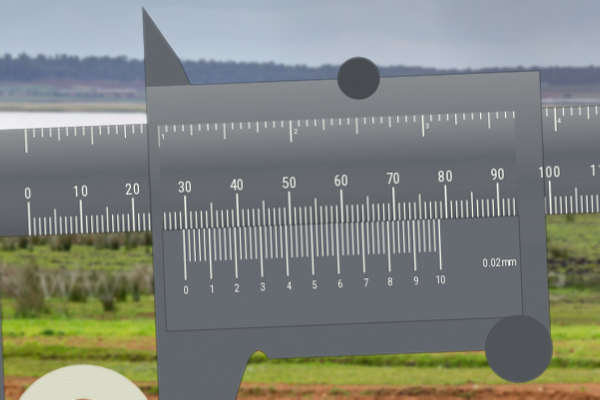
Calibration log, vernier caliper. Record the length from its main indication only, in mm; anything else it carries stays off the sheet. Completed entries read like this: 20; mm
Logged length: 29.5; mm
